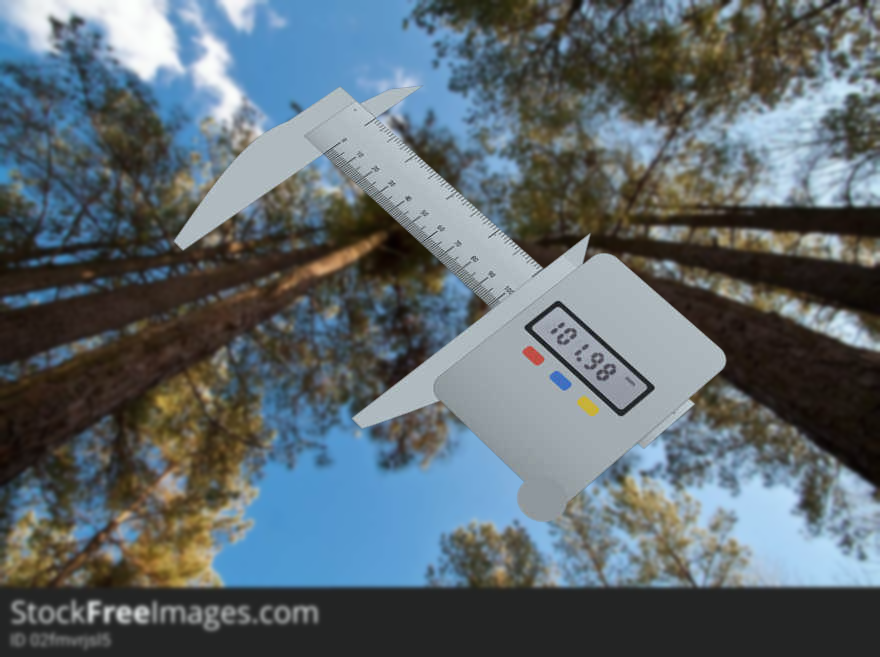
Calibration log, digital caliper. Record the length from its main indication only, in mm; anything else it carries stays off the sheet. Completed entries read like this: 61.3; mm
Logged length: 101.98; mm
